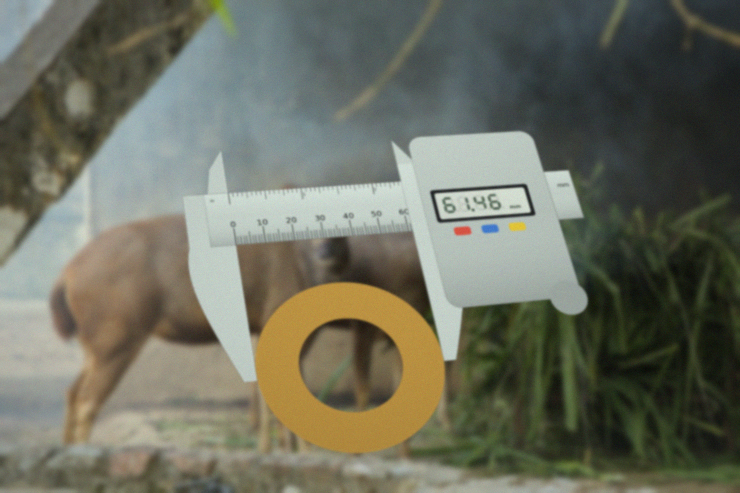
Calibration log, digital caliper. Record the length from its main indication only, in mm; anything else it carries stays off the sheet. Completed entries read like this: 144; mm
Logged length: 61.46; mm
